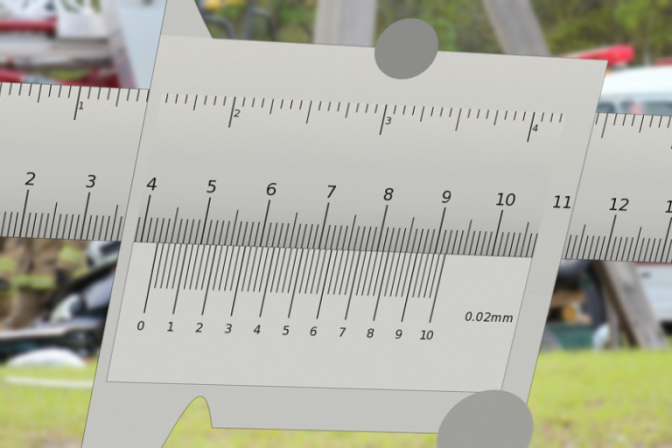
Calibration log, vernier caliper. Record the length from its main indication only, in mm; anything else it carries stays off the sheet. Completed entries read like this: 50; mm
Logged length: 42.8; mm
